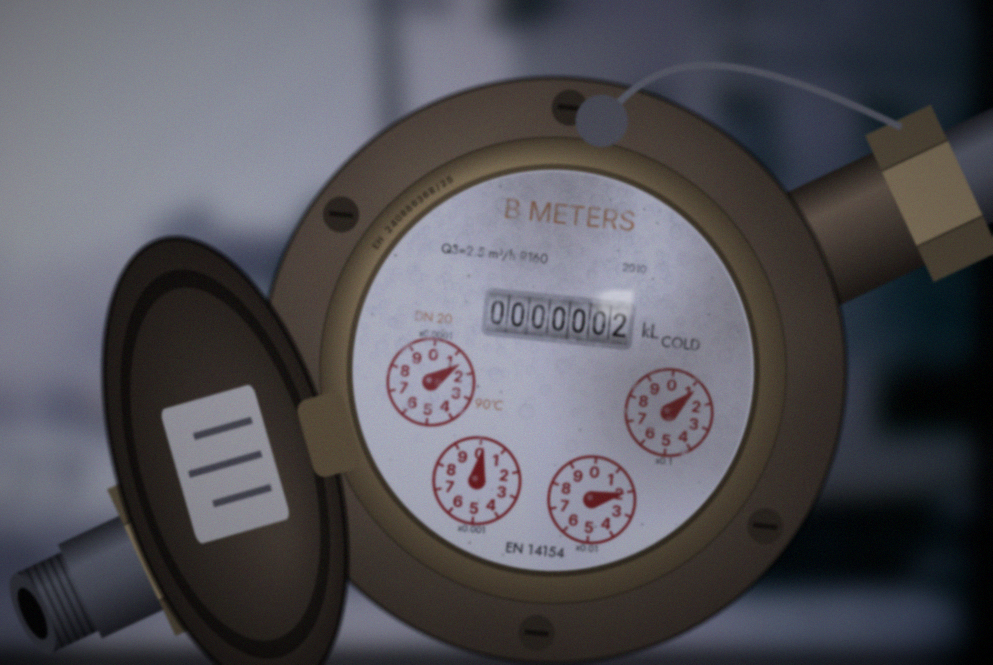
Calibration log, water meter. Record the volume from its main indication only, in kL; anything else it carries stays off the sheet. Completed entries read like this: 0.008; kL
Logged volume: 2.1201; kL
